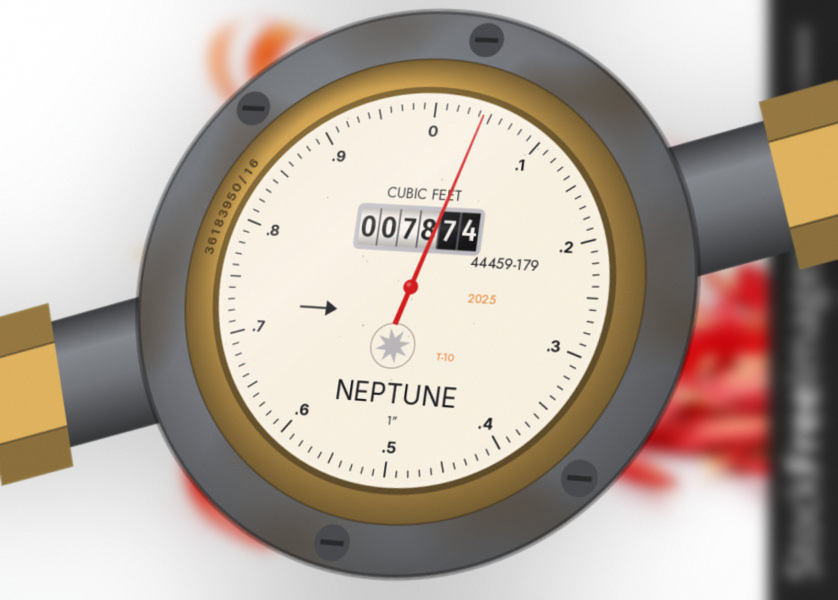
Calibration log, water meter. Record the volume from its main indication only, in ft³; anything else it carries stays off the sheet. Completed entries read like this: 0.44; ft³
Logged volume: 7874.04; ft³
